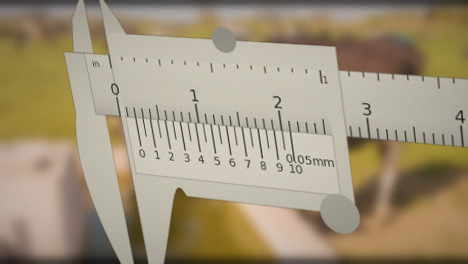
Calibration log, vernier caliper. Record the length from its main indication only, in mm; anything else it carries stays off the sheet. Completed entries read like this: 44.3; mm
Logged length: 2.0; mm
